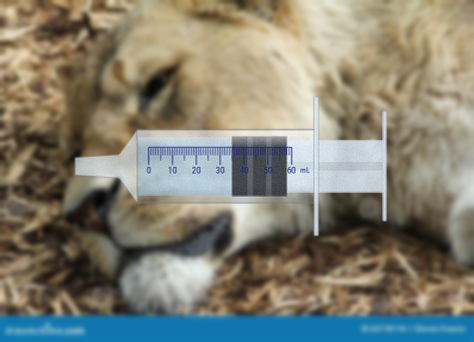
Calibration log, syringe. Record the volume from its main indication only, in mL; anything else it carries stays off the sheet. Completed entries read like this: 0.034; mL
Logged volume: 35; mL
